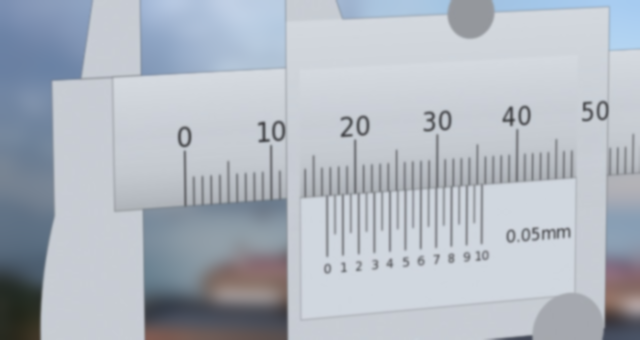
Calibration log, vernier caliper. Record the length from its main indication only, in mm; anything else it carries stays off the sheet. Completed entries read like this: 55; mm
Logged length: 16.6; mm
